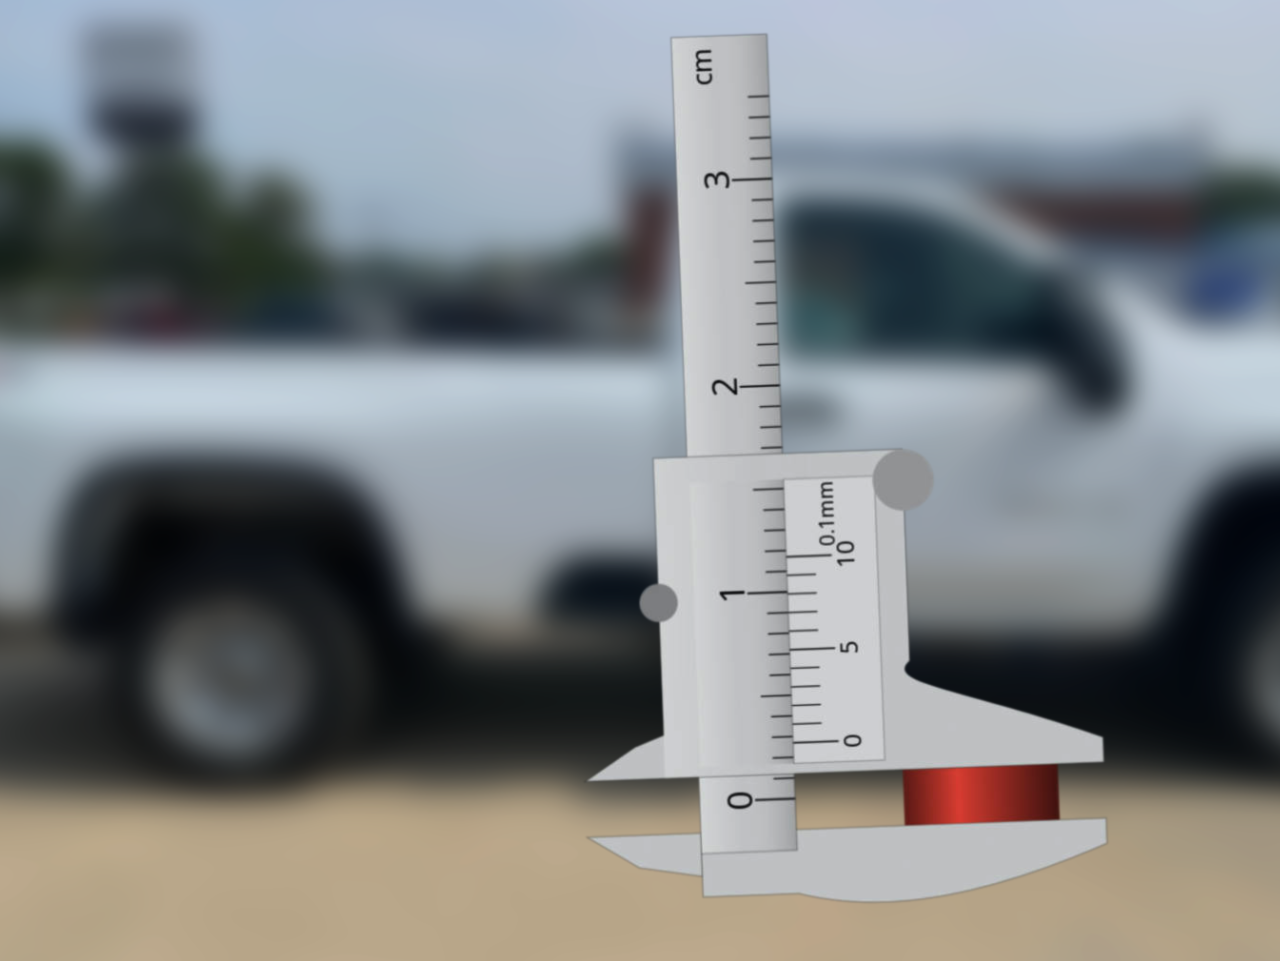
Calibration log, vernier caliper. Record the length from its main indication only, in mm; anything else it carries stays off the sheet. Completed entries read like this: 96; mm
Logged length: 2.7; mm
